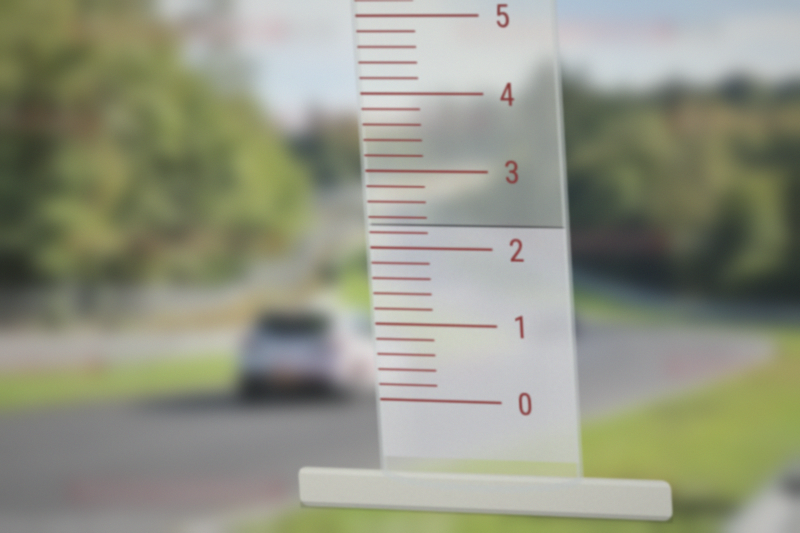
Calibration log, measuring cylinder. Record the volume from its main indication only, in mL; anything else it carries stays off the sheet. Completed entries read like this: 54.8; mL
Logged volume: 2.3; mL
